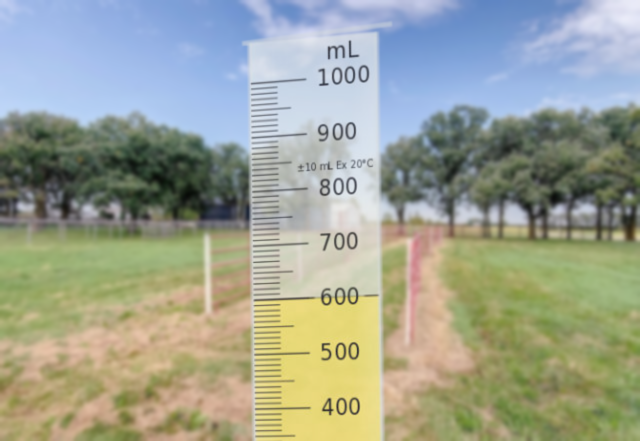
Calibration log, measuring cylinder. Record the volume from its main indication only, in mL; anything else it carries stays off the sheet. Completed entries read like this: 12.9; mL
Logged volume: 600; mL
